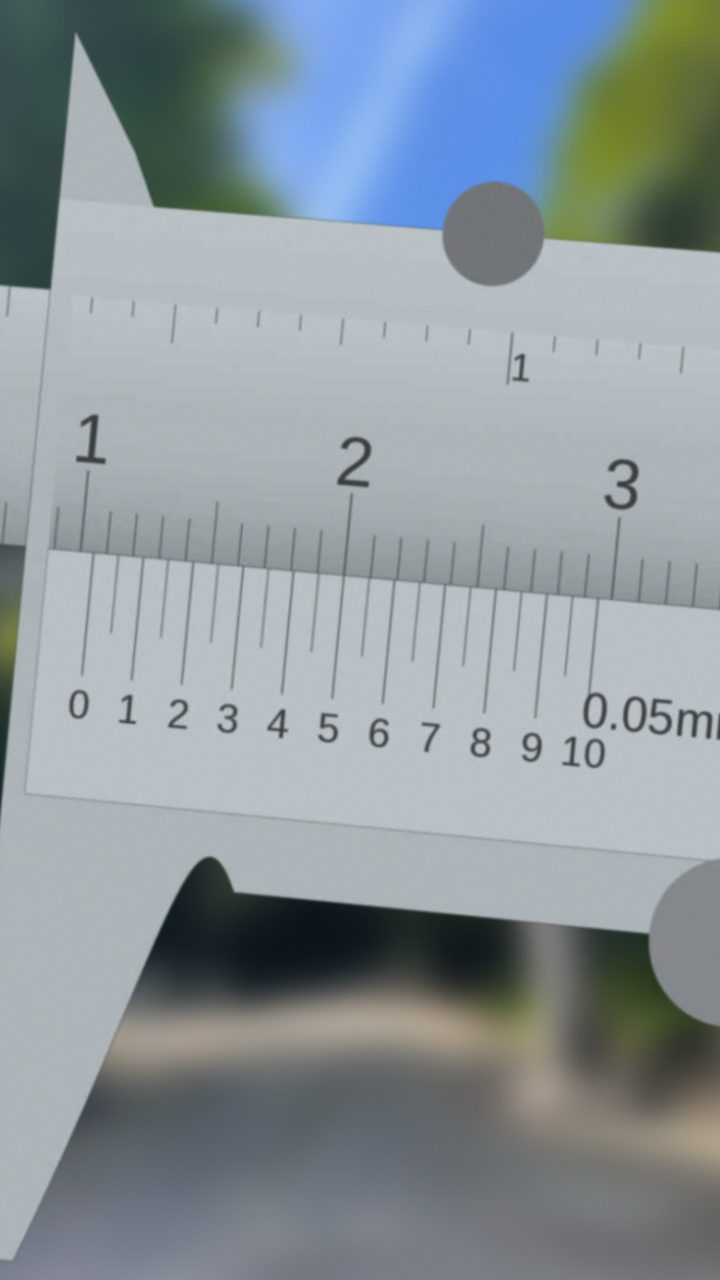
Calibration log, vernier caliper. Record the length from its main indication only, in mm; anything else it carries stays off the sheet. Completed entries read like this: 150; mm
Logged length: 10.5; mm
